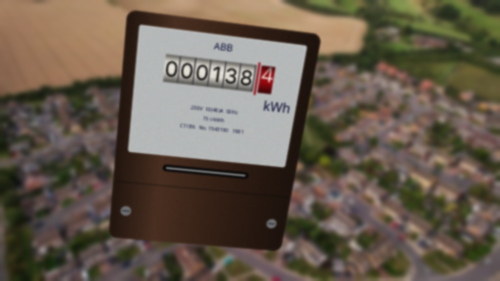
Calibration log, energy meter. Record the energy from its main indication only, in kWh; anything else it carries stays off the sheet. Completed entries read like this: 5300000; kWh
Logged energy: 138.4; kWh
